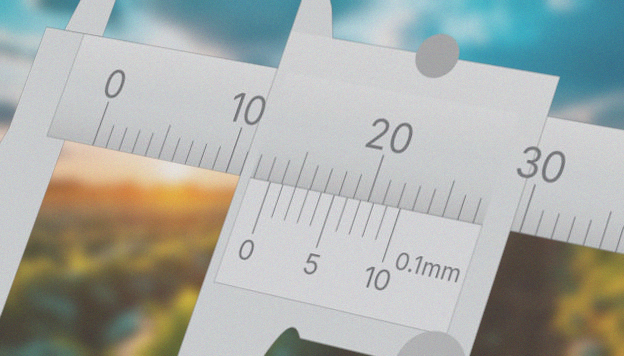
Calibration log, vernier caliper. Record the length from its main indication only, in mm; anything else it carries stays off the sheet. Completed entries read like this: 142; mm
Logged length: 13.2; mm
